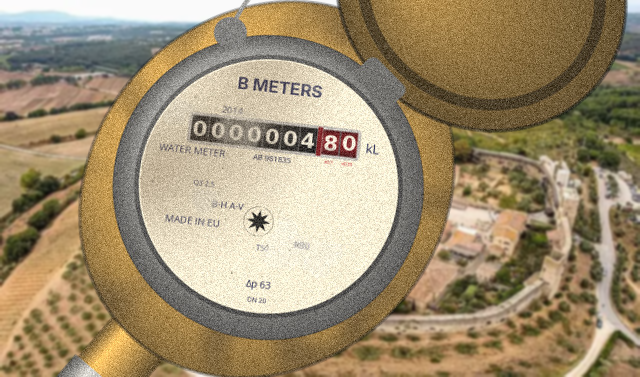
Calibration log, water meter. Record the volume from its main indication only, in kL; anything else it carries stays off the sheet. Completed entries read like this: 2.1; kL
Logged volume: 4.80; kL
